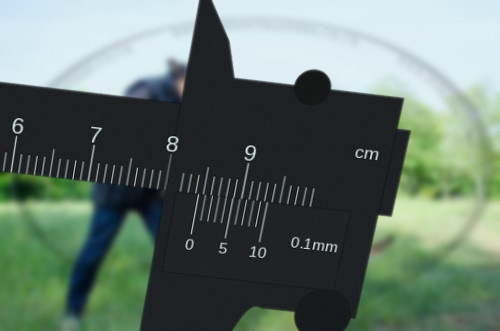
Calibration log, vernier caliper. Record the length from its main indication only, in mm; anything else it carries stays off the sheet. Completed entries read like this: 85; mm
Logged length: 84.4; mm
